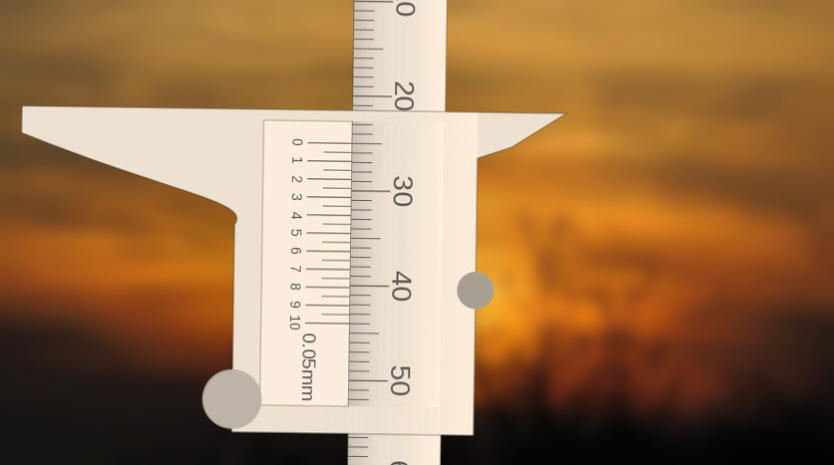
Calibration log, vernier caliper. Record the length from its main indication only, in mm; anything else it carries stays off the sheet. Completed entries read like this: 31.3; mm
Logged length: 25.0; mm
